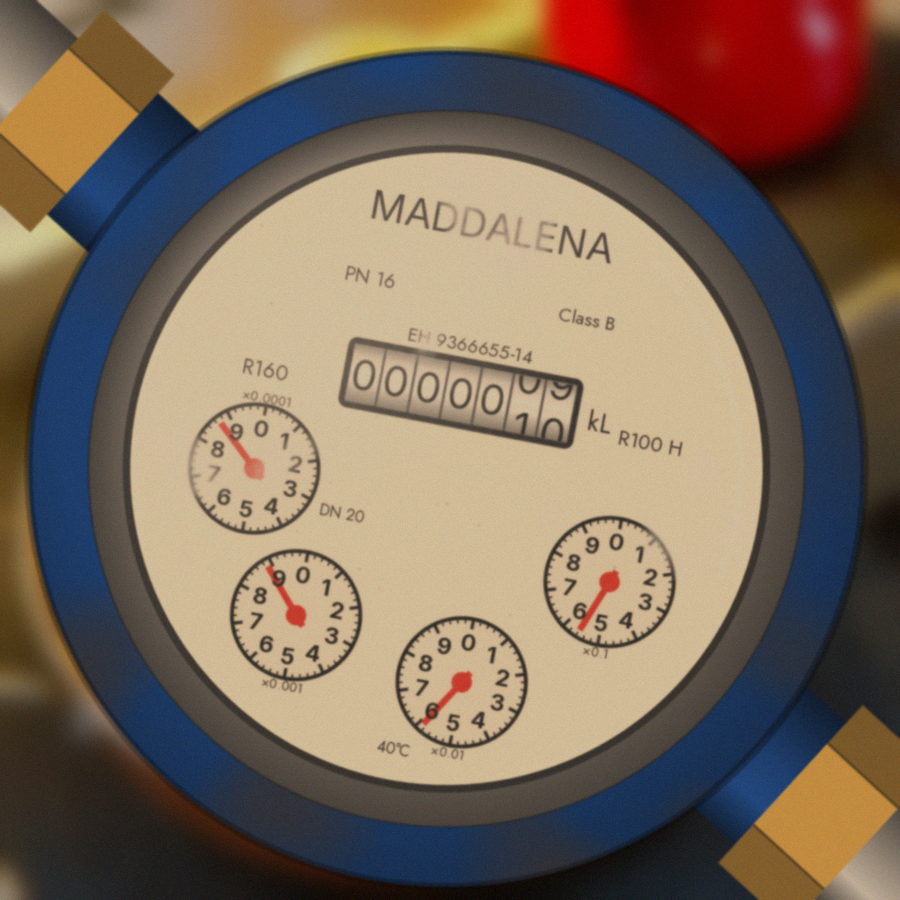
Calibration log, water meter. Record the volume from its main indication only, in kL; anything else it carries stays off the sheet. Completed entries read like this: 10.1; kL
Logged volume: 9.5588; kL
